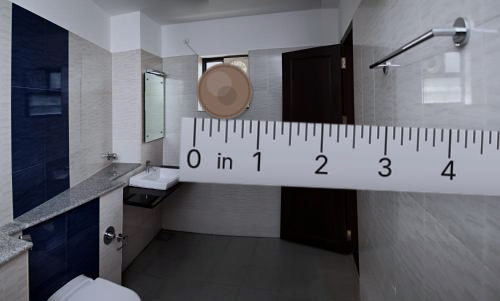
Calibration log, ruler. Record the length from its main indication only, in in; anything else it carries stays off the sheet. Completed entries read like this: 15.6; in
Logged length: 0.875; in
